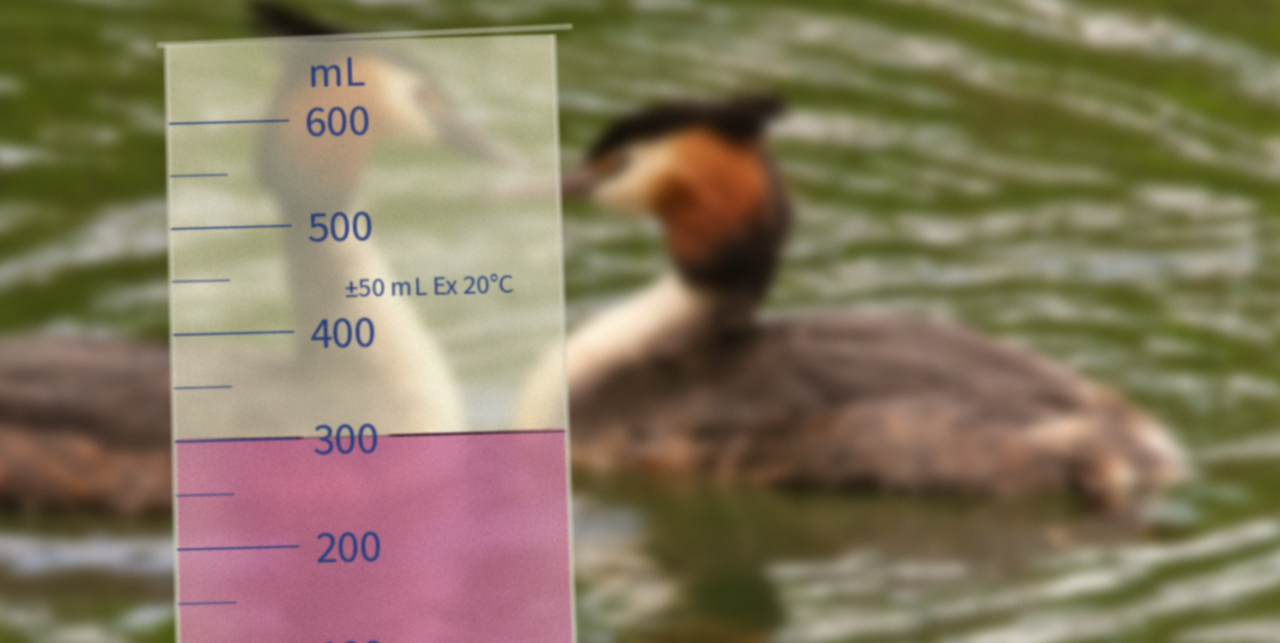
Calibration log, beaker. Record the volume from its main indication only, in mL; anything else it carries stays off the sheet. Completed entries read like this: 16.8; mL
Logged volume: 300; mL
